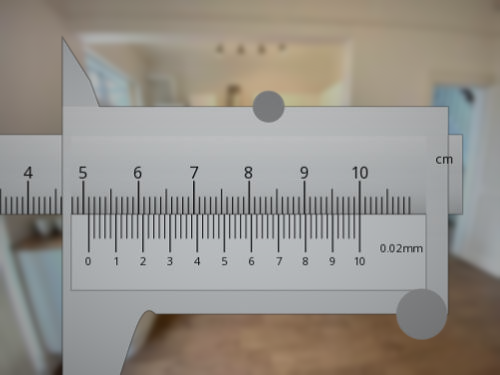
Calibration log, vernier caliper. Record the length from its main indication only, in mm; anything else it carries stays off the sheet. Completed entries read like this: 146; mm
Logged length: 51.0; mm
